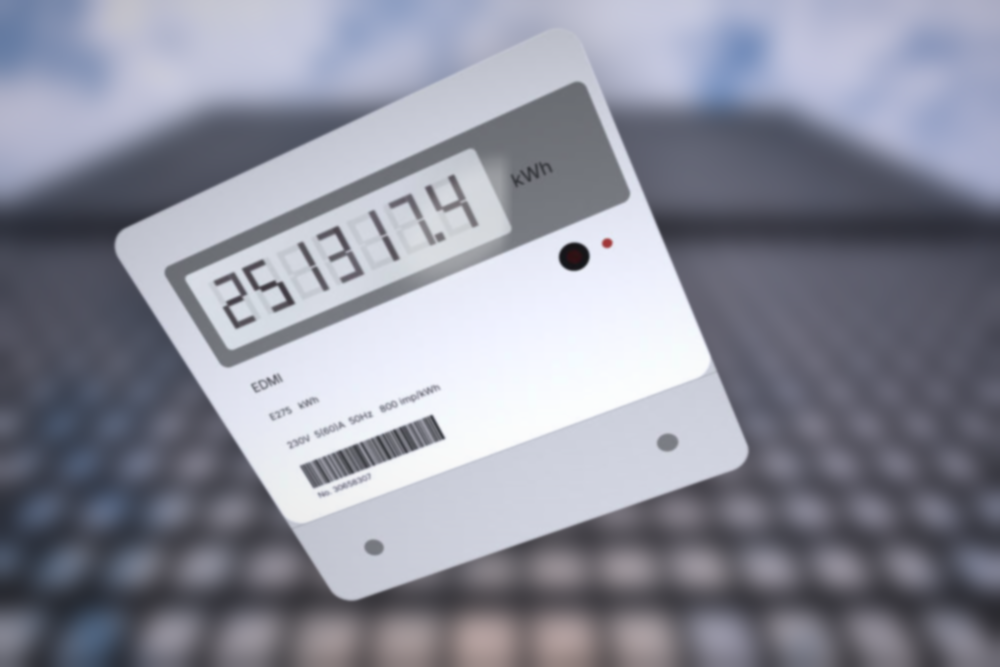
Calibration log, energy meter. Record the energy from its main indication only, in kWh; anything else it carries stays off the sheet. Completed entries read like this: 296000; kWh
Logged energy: 251317.4; kWh
